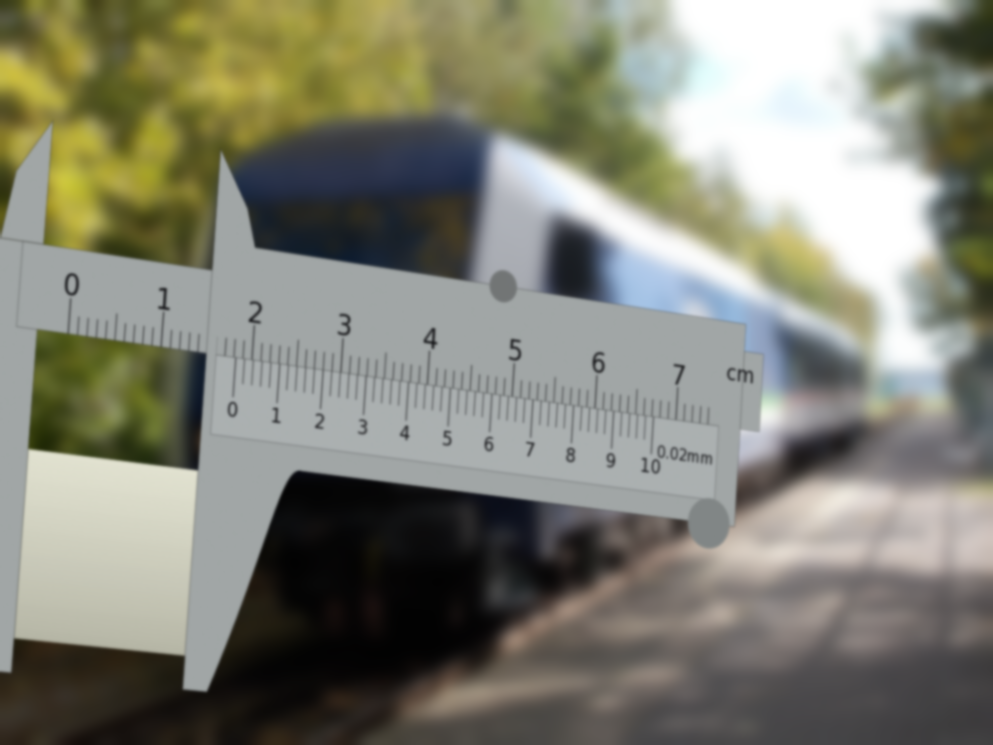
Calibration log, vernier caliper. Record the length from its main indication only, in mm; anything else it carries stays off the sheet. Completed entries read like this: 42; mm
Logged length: 18.2; mm
